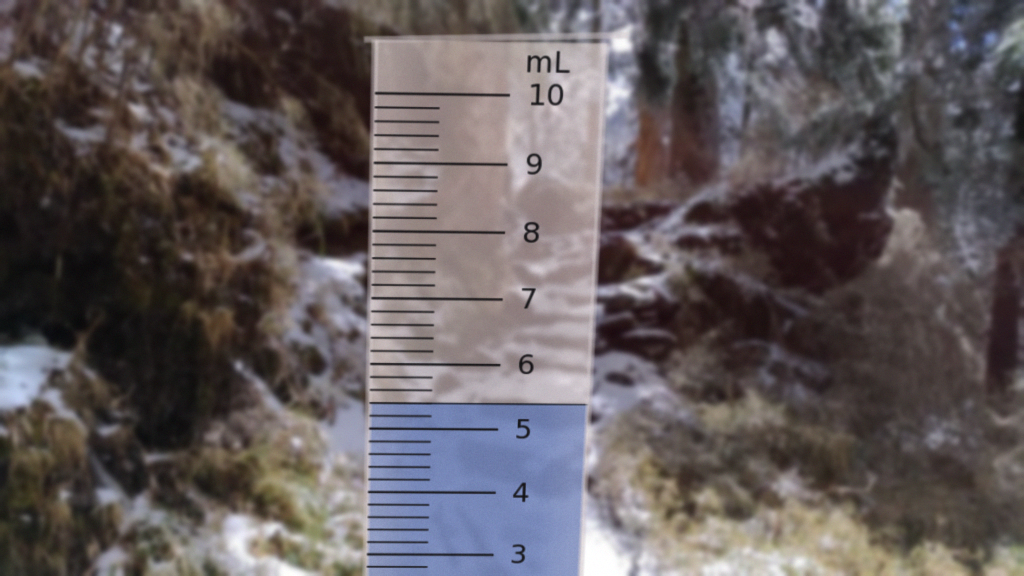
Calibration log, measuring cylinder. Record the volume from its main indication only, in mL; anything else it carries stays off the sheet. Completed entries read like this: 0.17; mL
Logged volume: 5.4; mL
